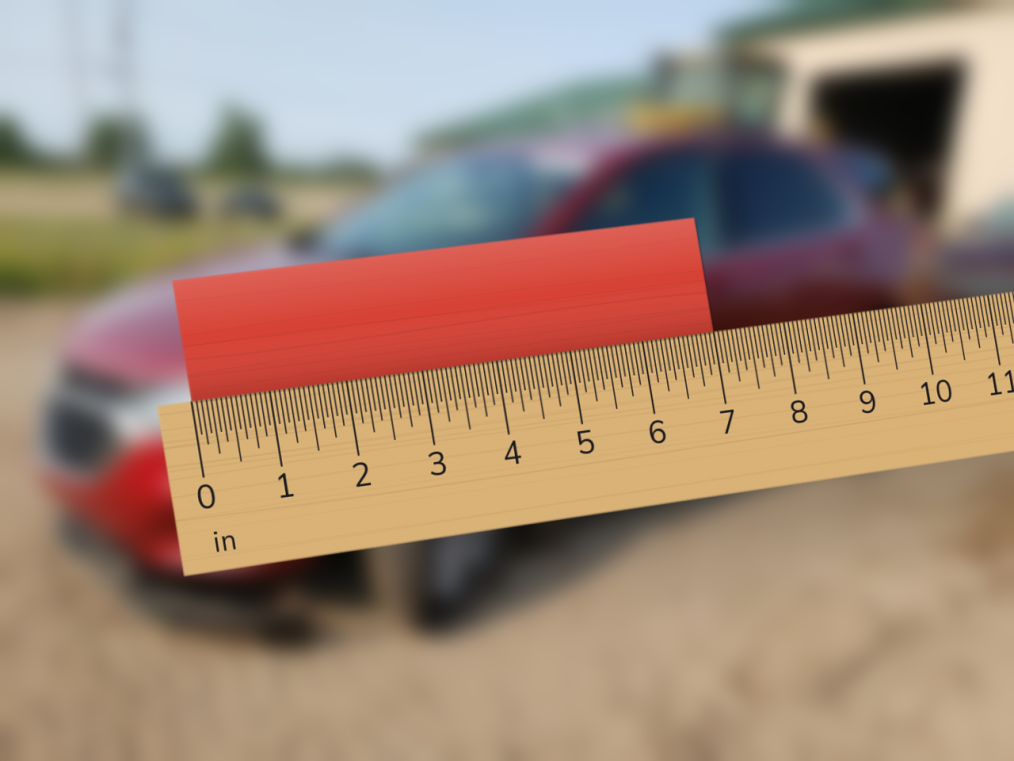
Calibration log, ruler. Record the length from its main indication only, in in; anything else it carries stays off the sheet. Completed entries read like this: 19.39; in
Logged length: 7; in
